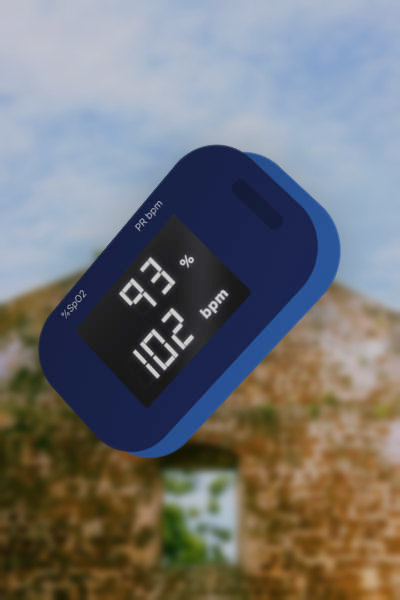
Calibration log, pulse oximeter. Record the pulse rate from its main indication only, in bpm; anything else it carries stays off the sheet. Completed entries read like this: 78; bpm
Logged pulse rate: 102; bpm
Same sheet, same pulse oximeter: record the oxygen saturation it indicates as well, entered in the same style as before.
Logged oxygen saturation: 93; %
